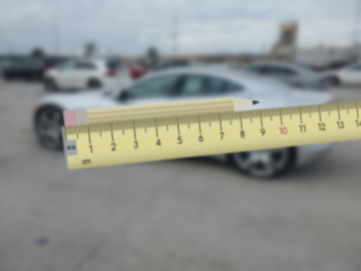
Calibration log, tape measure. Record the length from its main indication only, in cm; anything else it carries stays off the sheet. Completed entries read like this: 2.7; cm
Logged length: 9; cm
